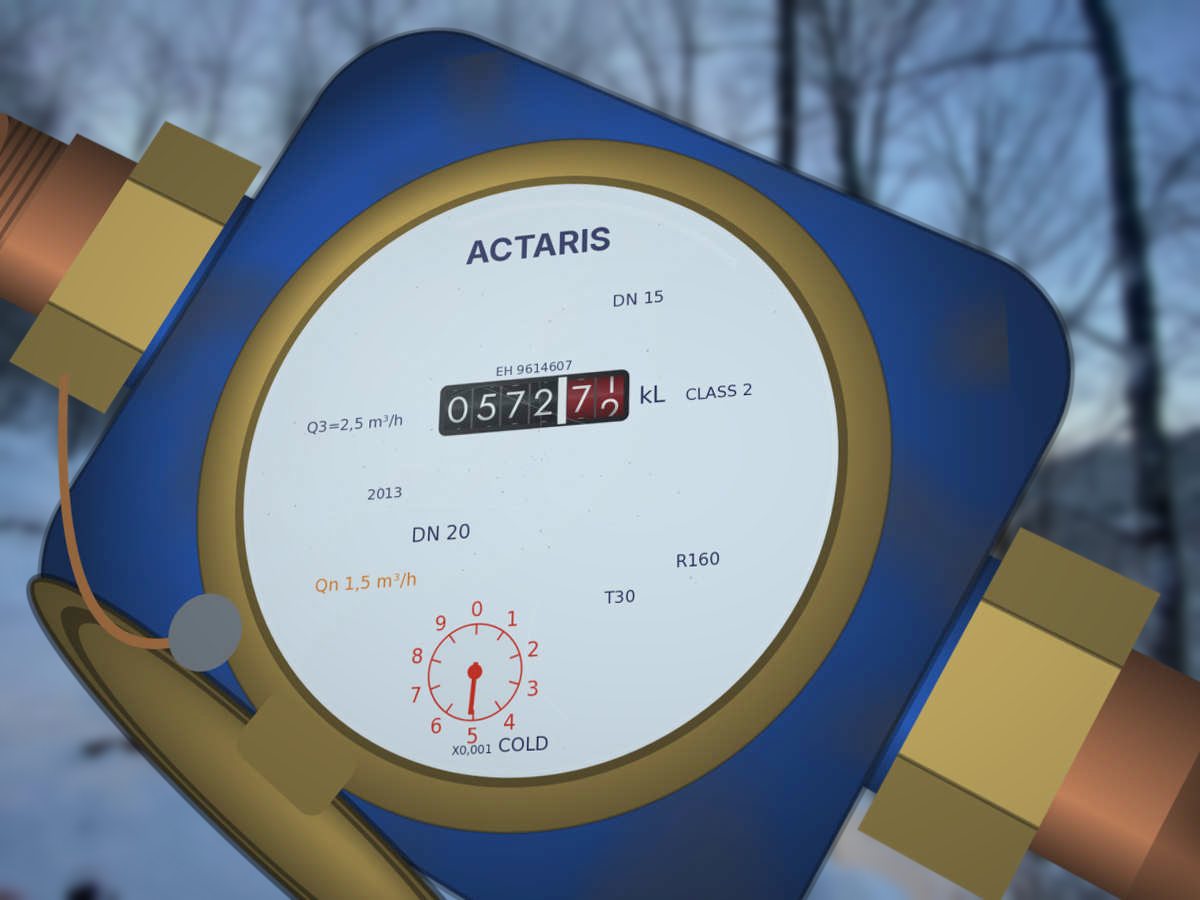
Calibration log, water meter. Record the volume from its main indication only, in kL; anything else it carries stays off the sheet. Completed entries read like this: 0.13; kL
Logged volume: 572.715; kL
